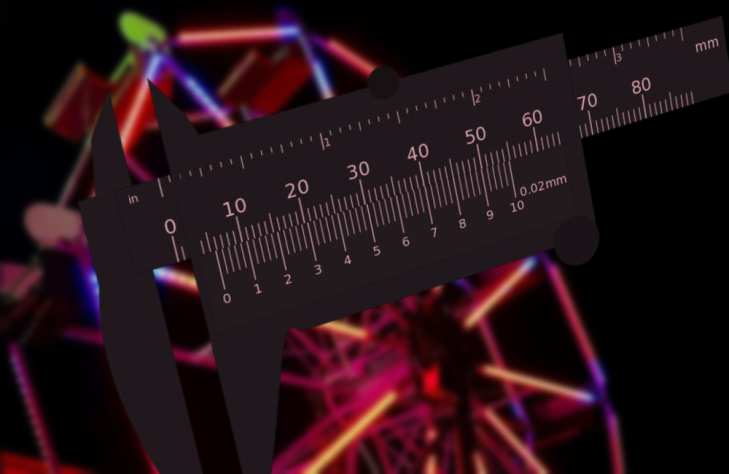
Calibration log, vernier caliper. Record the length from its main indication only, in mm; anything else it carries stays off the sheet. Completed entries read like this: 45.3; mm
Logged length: 5.8; mm
